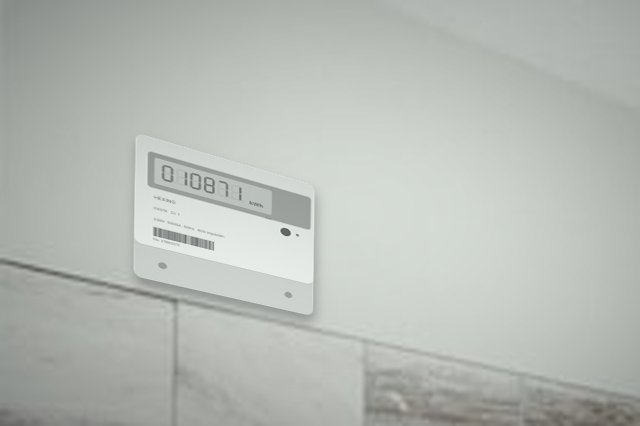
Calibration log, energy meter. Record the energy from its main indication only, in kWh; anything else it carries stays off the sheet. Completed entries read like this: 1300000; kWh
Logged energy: 10871; kWh
